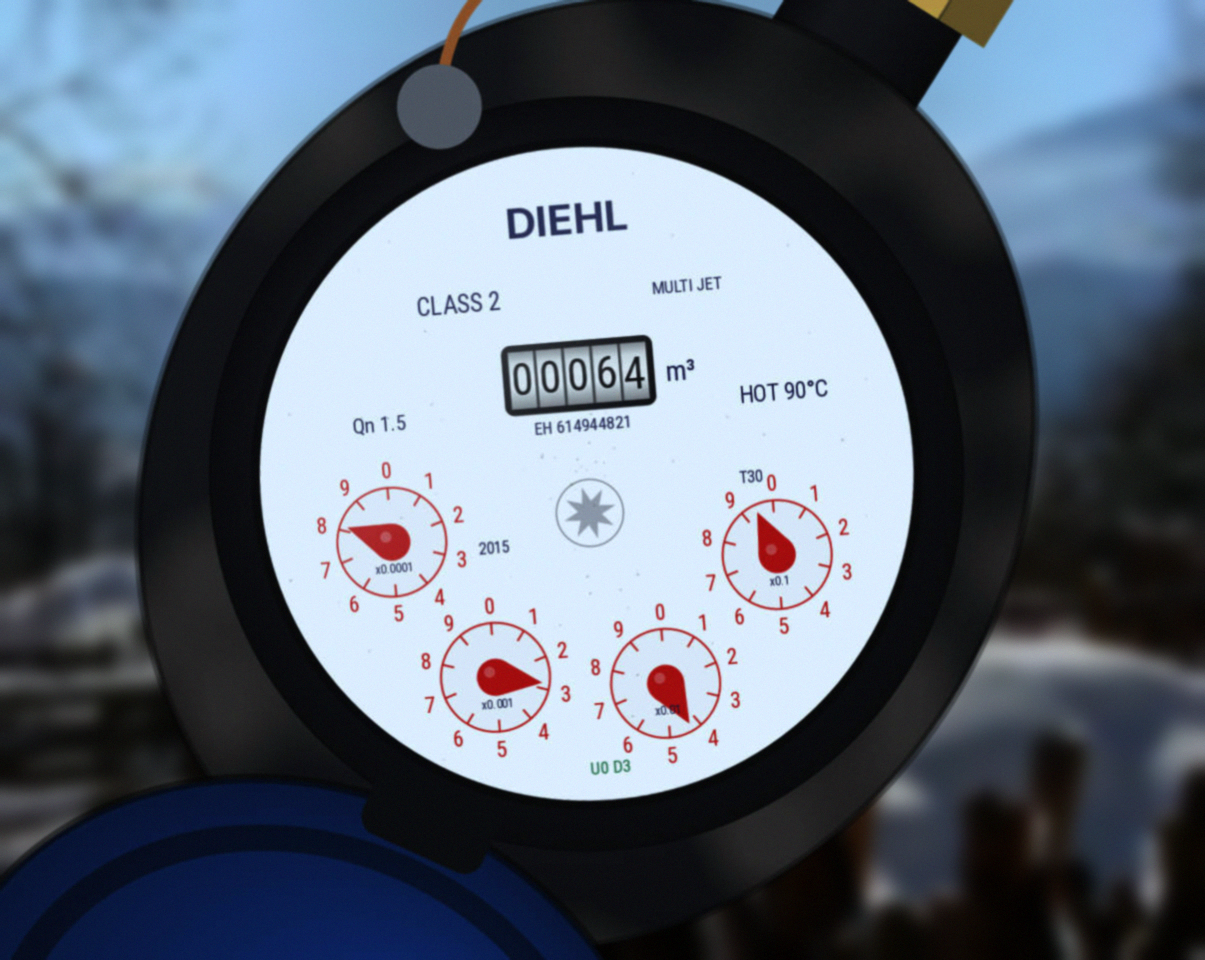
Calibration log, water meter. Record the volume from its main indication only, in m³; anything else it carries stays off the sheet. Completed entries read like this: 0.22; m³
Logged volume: 63.9428; m³
